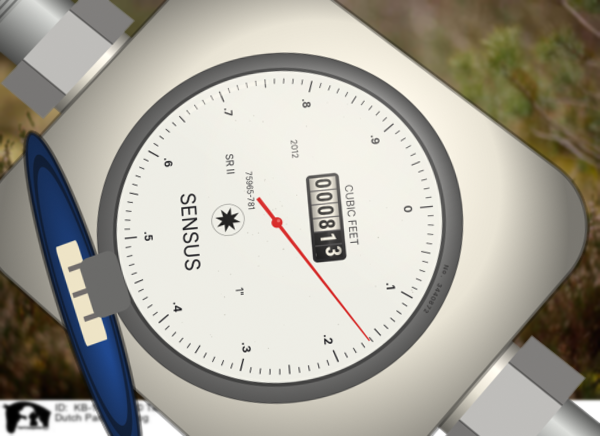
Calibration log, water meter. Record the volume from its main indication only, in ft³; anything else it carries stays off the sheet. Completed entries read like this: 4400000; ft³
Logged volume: 813.16; ft³
